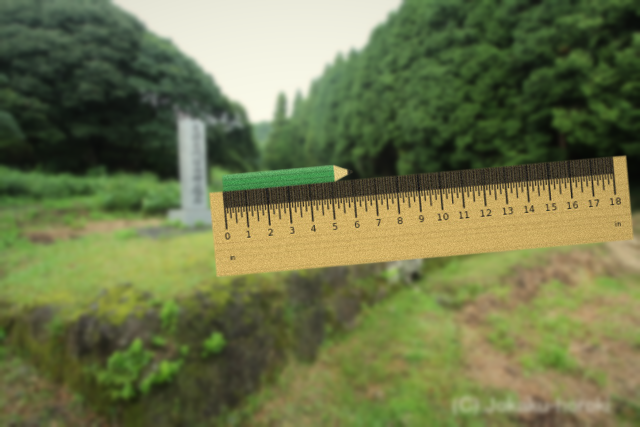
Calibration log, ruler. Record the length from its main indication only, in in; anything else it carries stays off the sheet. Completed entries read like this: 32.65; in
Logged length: 6; in
